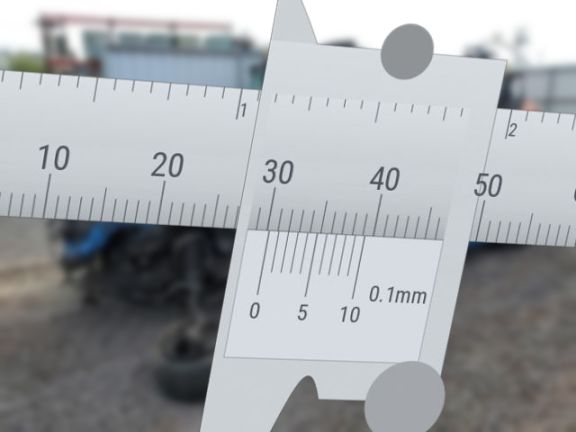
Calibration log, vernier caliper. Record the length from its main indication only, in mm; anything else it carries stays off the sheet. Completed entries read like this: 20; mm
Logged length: 30.2; mm
